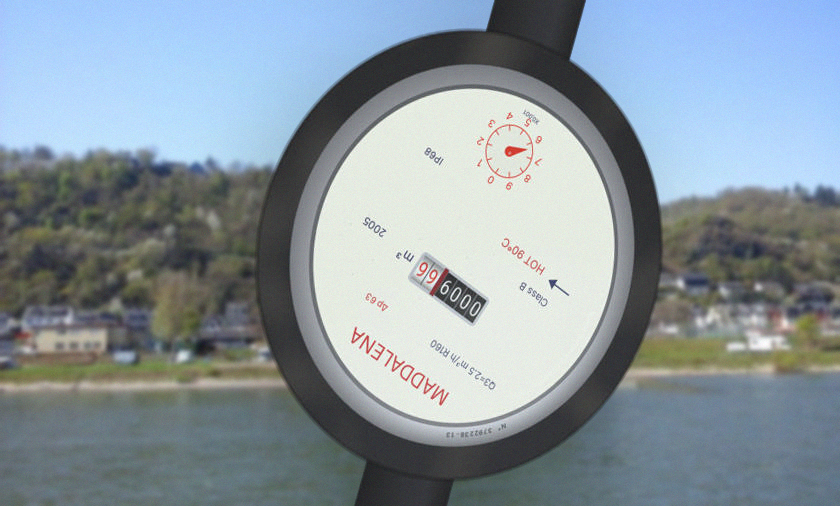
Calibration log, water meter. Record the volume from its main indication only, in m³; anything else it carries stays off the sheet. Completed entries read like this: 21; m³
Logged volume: 9.666; m³
